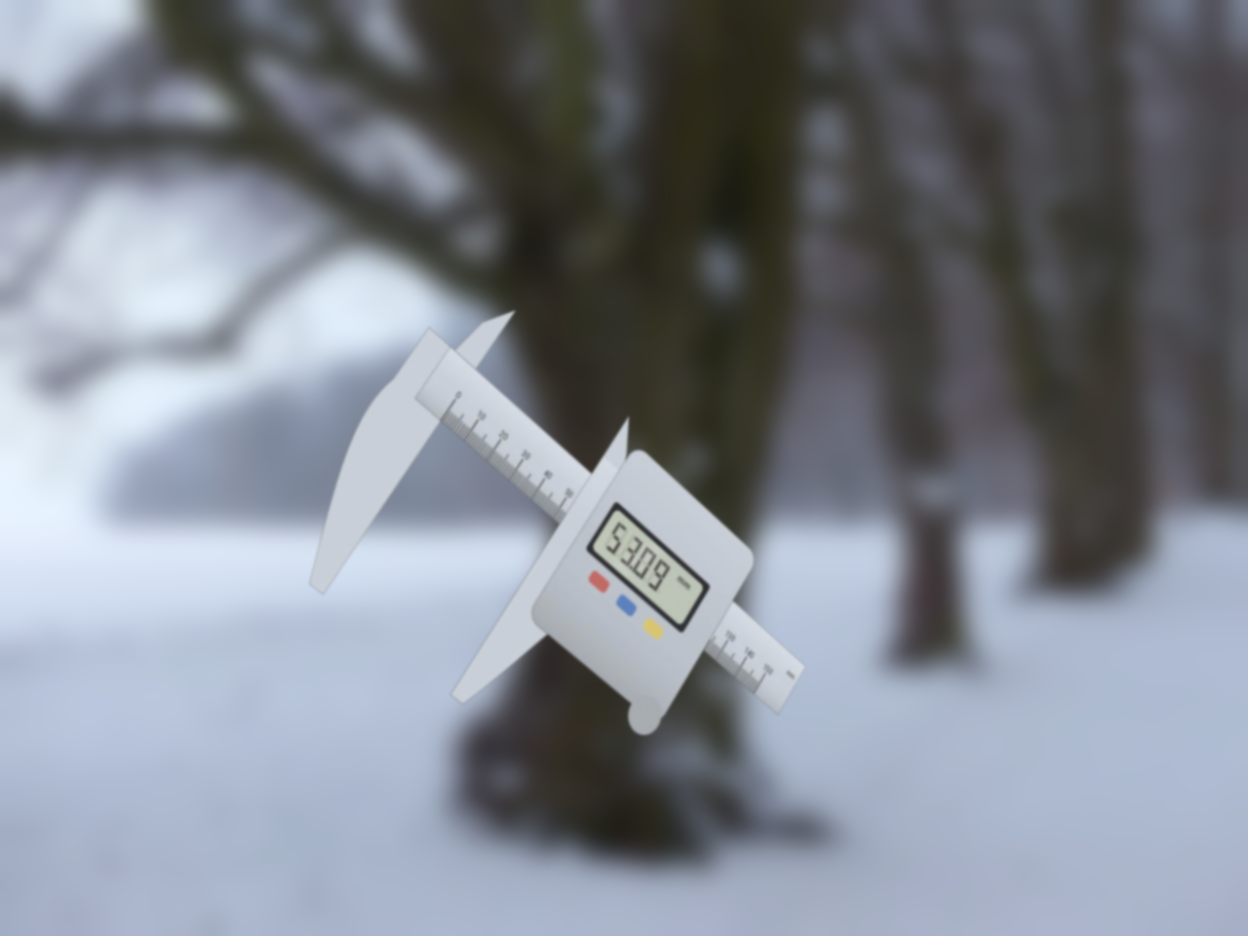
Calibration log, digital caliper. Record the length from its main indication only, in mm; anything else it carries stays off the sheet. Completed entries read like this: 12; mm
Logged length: 53.09; mm
